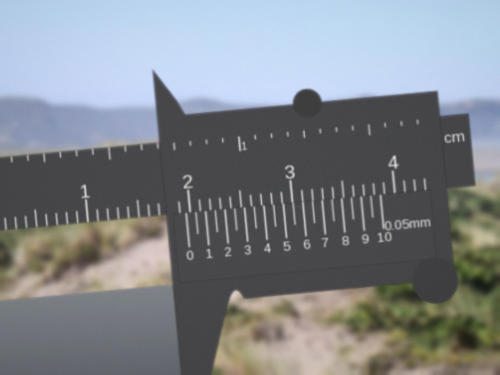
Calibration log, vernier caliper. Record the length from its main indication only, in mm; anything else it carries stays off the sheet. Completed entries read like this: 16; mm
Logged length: 19.6; mm
